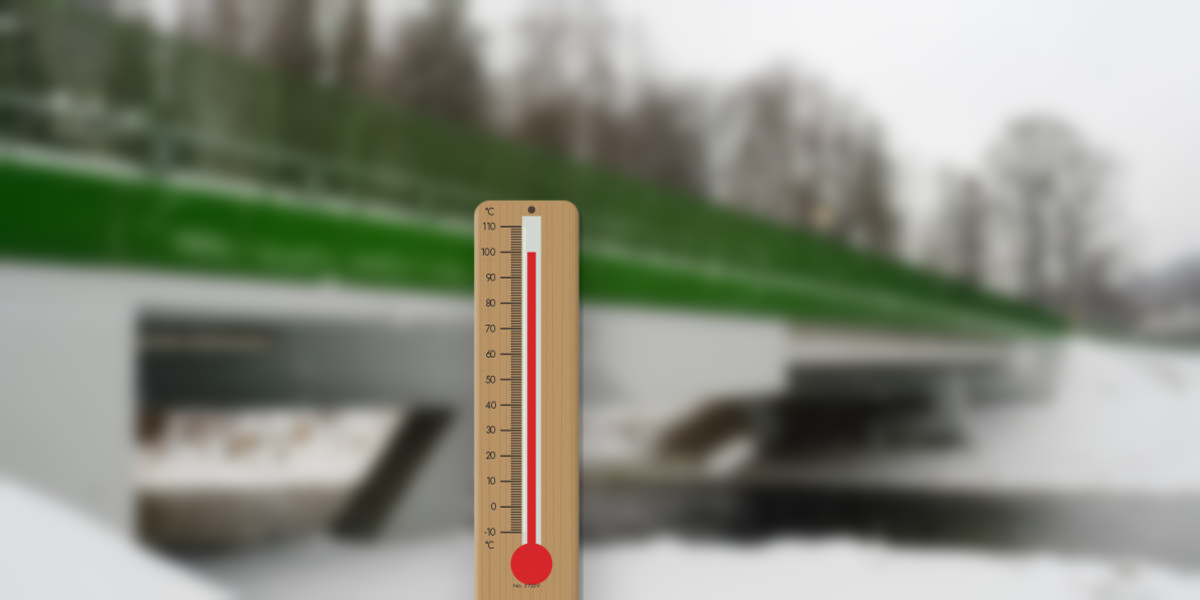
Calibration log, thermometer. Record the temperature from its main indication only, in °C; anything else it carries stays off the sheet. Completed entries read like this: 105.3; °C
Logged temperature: 100; °C
